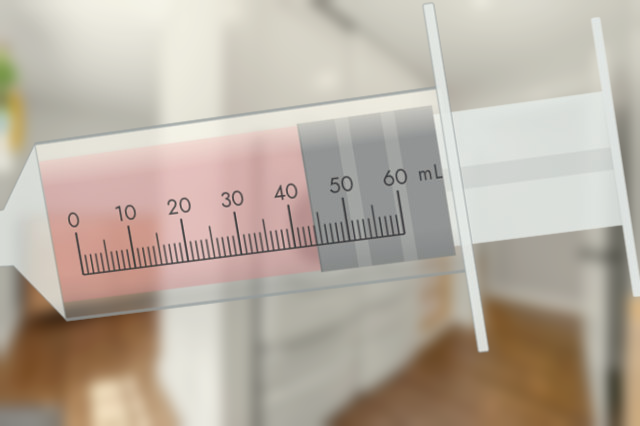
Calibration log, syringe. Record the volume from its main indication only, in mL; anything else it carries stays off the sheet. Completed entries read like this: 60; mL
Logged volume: 44; mL
